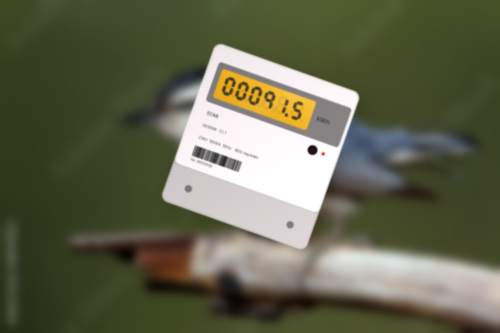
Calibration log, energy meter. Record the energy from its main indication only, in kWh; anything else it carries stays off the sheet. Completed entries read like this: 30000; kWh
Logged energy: 91.5; kWh
